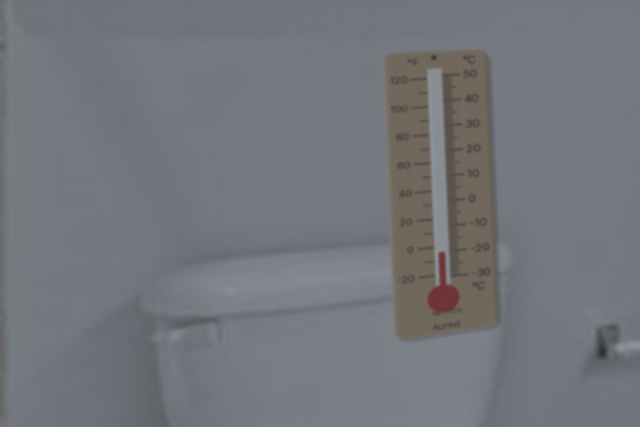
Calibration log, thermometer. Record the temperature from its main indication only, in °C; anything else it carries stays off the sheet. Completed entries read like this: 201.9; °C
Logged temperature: -20; °C
